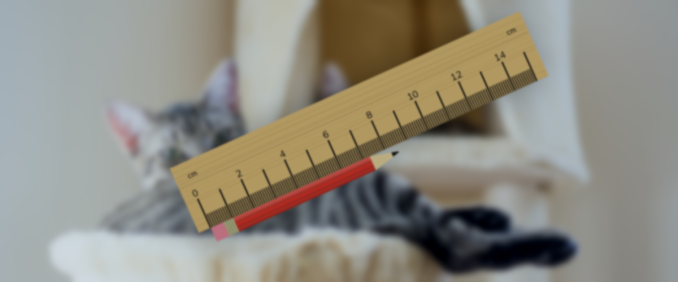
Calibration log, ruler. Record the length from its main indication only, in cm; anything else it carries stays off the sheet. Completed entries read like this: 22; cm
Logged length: 8.5; cm
